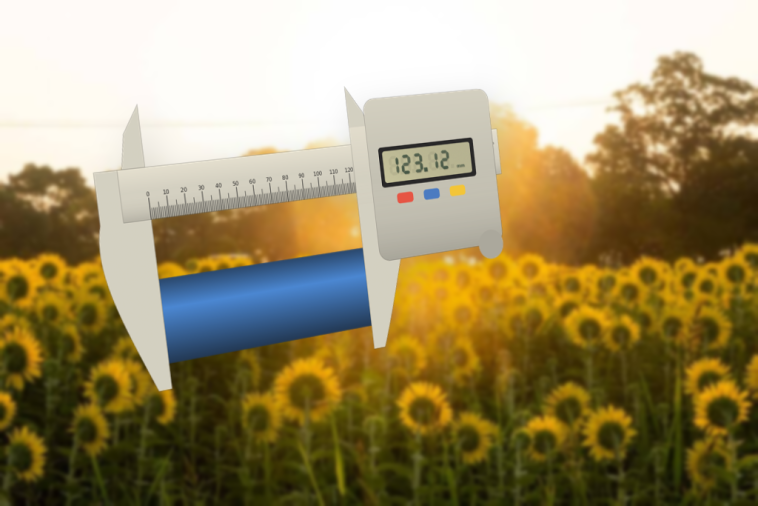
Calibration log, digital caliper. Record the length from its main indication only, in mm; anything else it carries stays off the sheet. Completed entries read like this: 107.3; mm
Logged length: 123.12; mm
